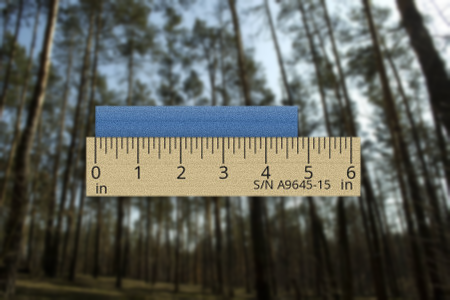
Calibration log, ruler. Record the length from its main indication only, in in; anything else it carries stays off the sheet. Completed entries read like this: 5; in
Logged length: 4.75; in
